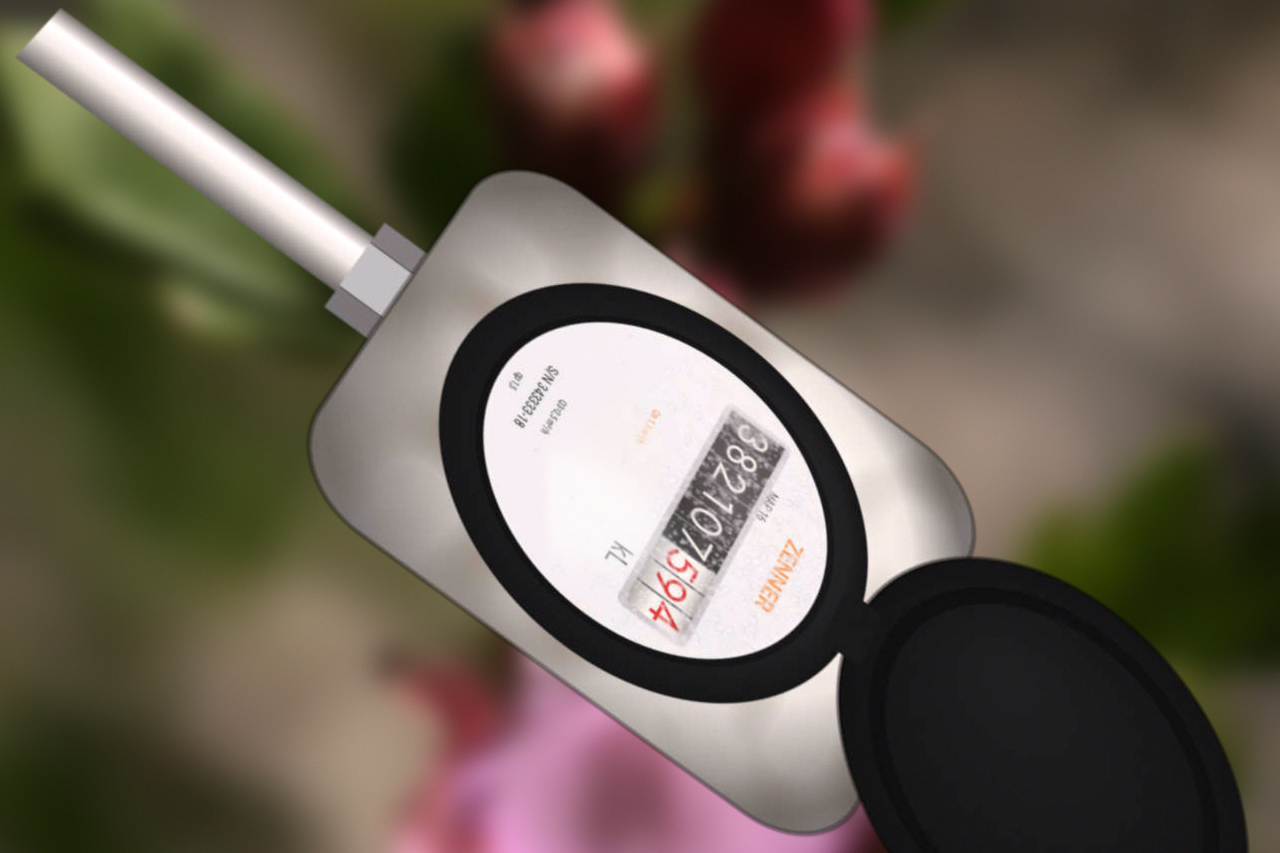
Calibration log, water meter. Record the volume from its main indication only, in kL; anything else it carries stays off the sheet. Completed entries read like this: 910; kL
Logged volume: 382107.594; kL
